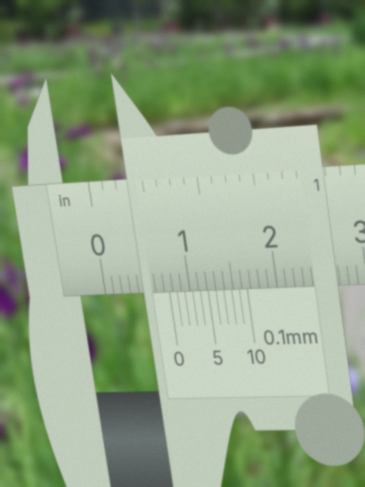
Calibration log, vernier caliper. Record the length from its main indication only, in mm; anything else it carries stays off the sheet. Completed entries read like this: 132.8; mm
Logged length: 7.6; mm
